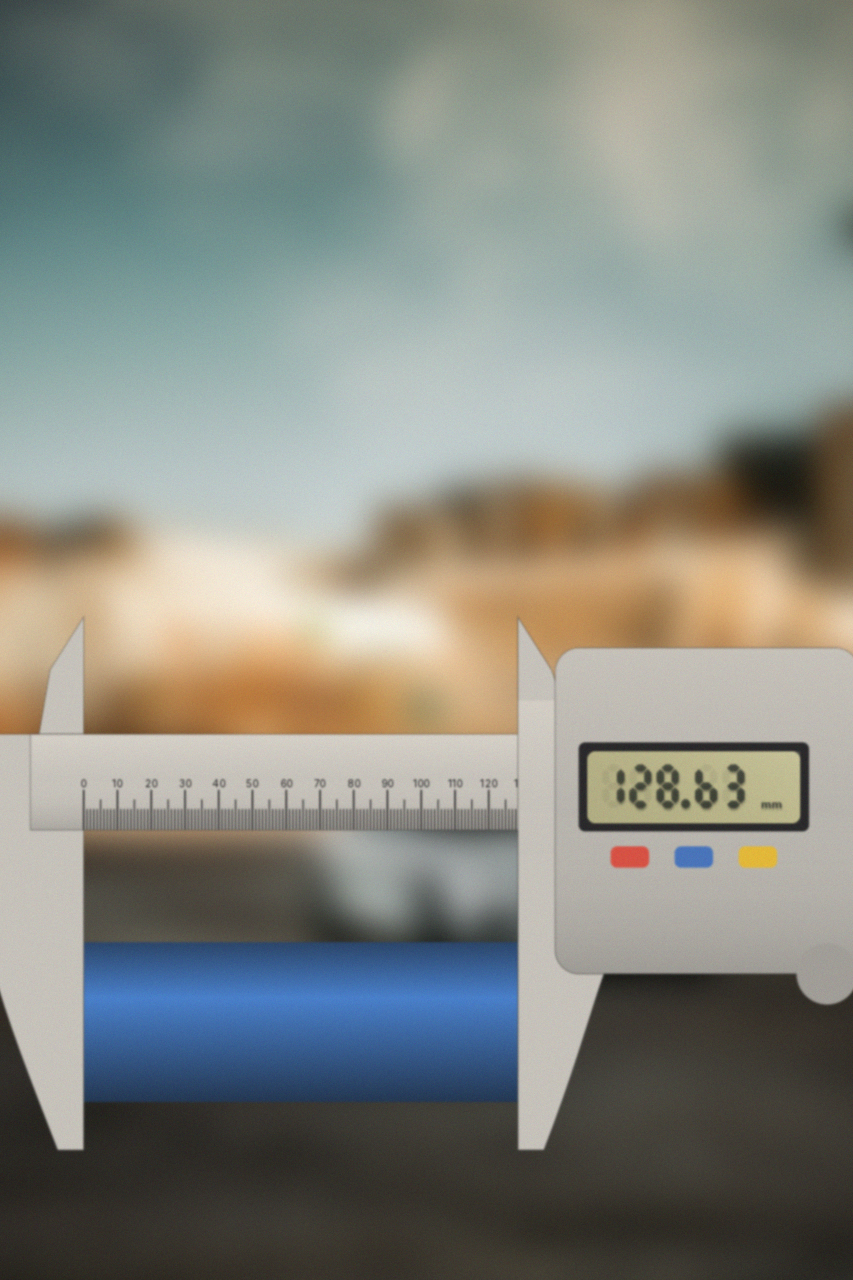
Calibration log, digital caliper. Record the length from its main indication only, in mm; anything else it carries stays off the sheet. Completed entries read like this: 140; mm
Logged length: 128.63; mm
